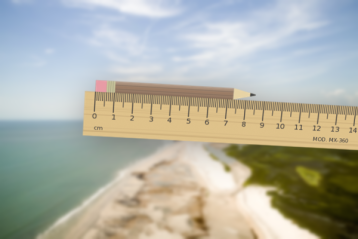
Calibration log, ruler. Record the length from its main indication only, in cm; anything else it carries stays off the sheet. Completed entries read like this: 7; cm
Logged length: 8.5; cm
